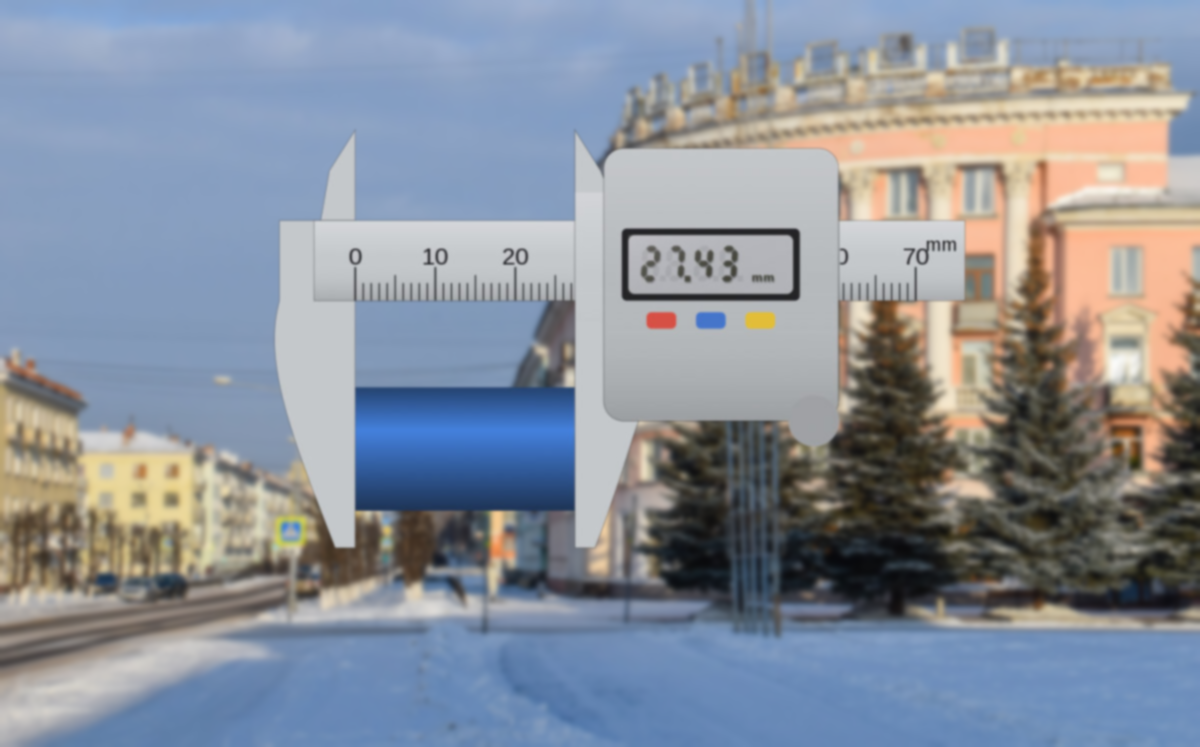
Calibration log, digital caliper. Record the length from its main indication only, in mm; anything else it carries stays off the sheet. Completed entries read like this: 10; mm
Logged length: 27.43; mm
